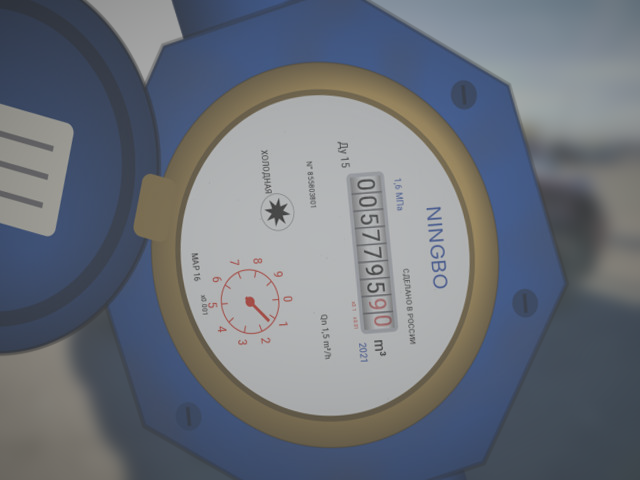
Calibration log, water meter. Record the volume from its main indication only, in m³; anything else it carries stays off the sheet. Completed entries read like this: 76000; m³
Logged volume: 57795.901; m³
